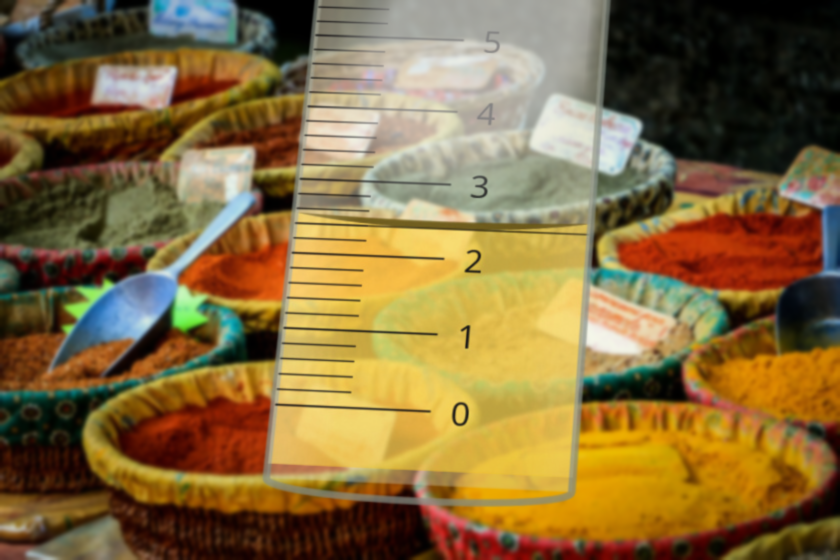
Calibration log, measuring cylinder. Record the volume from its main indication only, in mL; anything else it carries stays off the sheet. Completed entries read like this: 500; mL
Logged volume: 2.4; mL
